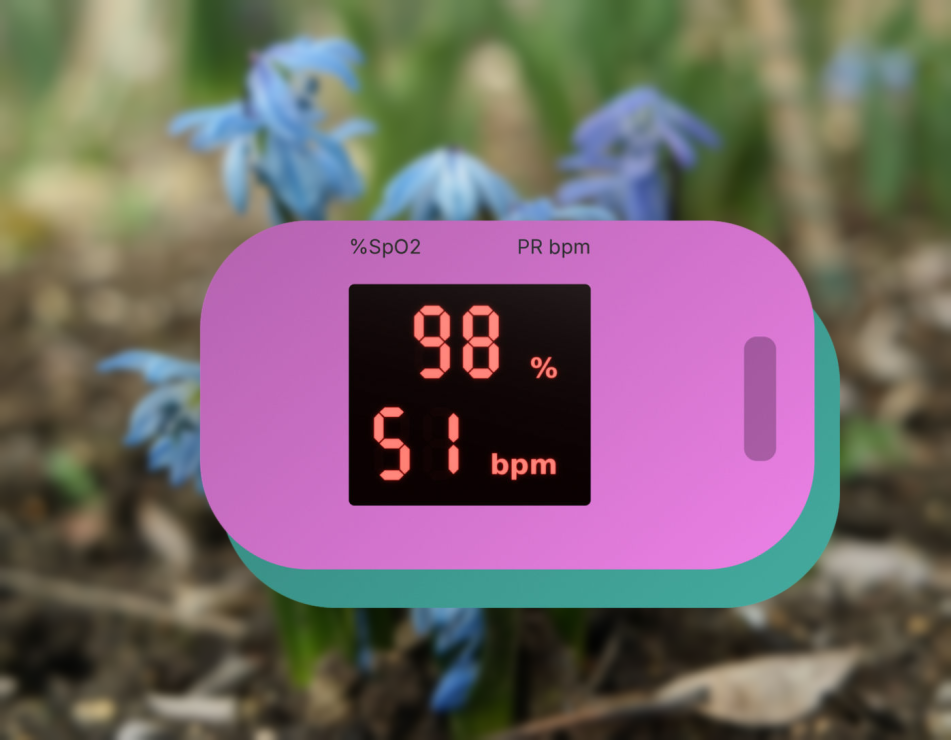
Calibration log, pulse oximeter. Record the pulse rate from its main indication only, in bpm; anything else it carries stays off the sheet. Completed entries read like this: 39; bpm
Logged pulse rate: 51; bpm
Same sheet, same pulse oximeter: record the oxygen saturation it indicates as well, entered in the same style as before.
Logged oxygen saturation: 98; %
